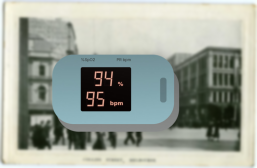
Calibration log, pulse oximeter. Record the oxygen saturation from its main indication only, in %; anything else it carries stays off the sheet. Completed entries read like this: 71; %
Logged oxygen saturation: 94; %
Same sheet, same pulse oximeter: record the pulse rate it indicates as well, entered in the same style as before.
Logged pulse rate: 95; bpm
